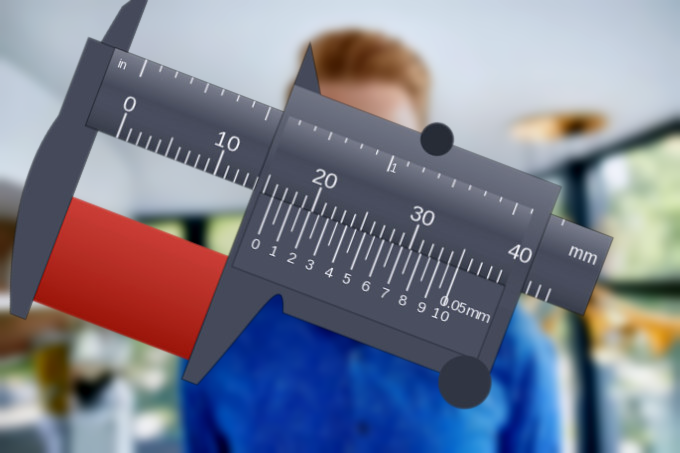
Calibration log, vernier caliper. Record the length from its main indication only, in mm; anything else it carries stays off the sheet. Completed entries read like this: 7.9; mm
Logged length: 16.0; mm
